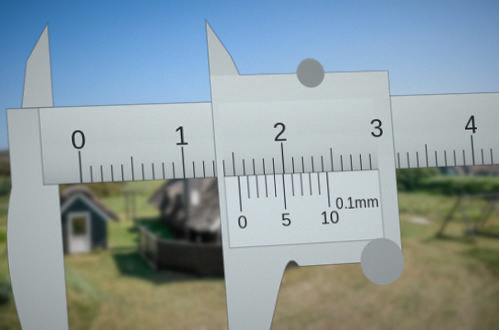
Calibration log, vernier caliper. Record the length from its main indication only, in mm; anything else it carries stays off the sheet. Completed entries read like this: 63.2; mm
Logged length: 15.4; mm
